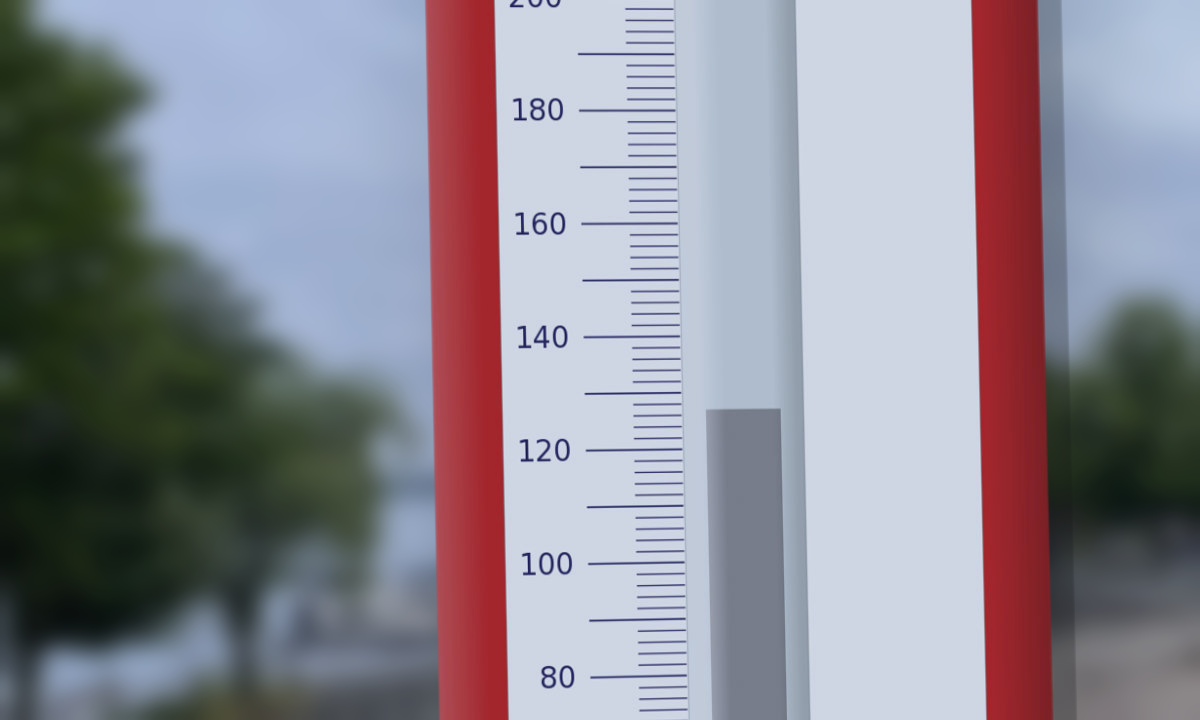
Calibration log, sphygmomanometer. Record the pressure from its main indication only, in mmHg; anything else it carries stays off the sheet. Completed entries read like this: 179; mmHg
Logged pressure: 127; mmHg
